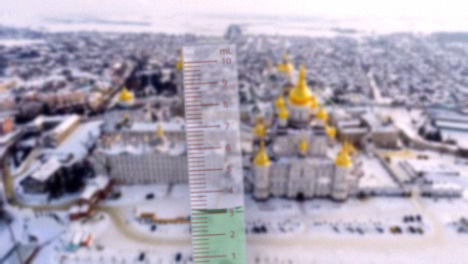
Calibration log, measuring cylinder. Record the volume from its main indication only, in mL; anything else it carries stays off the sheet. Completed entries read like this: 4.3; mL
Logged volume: 3; mL
